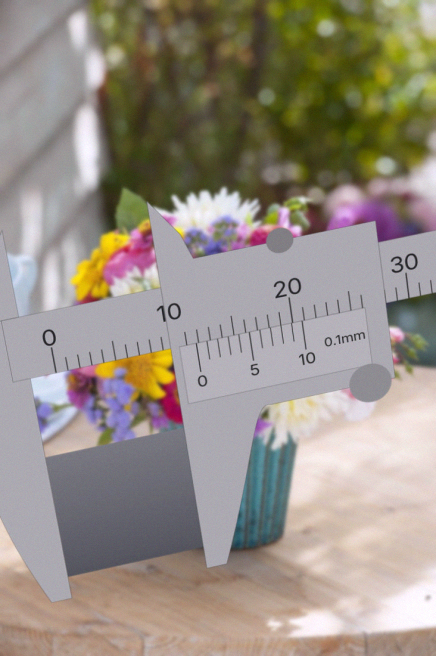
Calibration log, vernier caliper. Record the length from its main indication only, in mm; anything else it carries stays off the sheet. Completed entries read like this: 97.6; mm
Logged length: 11.8; mm
